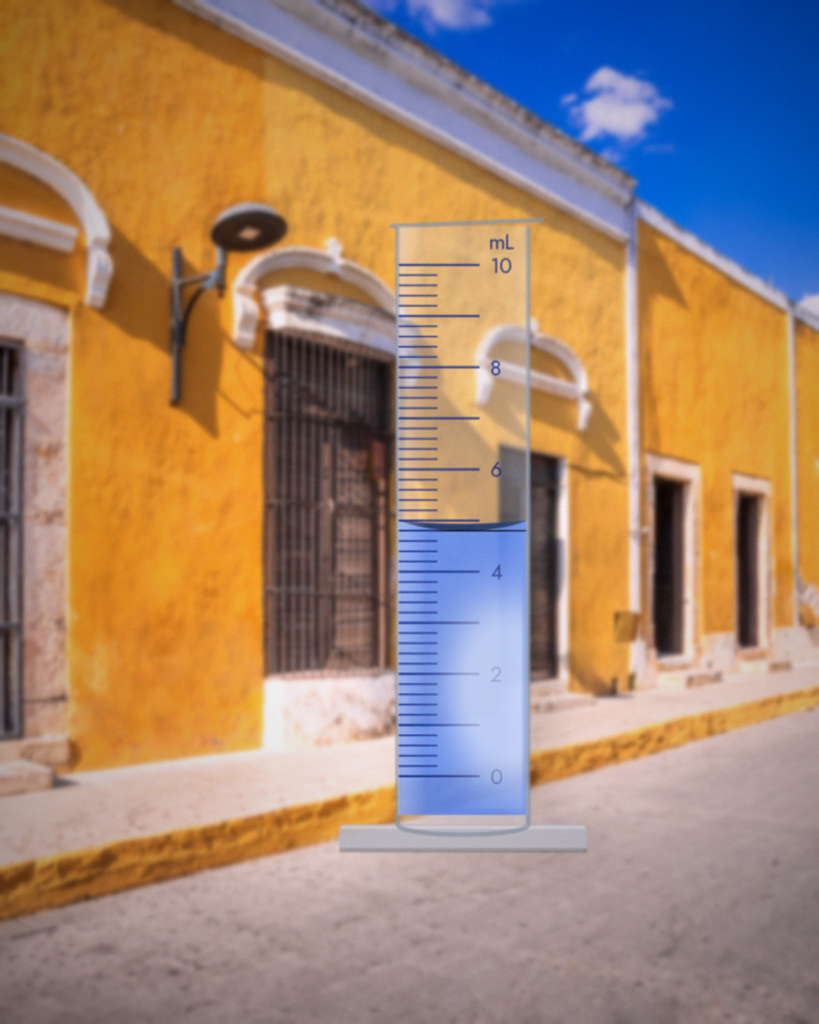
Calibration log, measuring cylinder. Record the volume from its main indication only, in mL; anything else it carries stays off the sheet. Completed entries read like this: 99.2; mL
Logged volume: 4.8; mL
